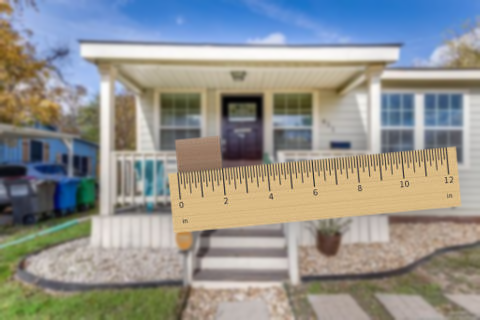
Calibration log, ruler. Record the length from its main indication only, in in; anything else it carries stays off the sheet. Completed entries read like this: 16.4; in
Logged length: 2; in
